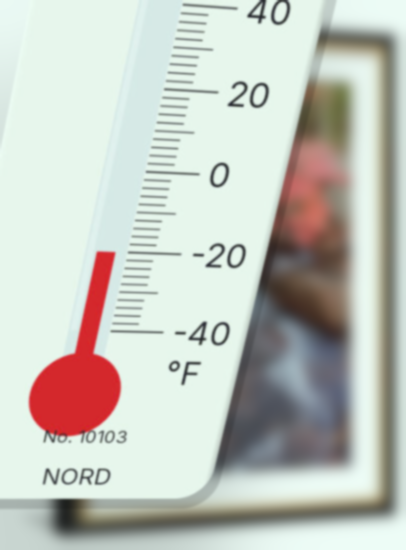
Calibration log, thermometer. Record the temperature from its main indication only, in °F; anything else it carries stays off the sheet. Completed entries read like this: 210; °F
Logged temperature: -20; °F
